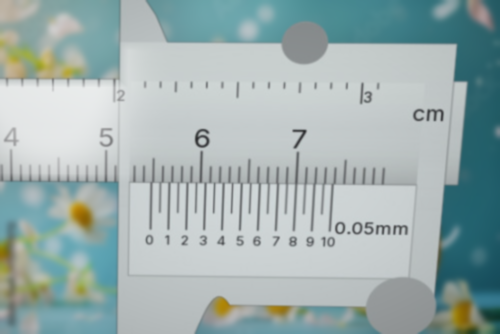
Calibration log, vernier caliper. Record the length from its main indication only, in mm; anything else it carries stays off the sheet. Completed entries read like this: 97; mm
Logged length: 54.8; mm
